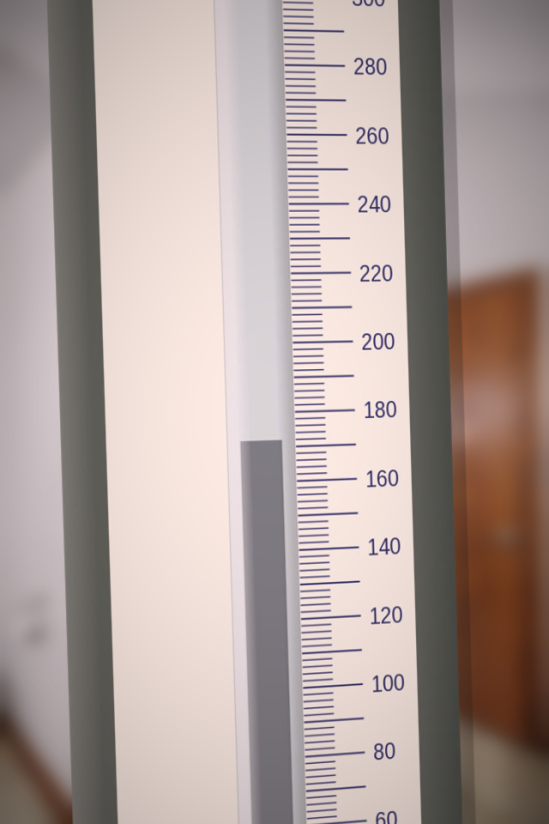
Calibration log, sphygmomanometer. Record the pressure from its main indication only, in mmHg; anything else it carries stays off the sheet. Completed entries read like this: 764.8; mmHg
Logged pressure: 172; mmHg
